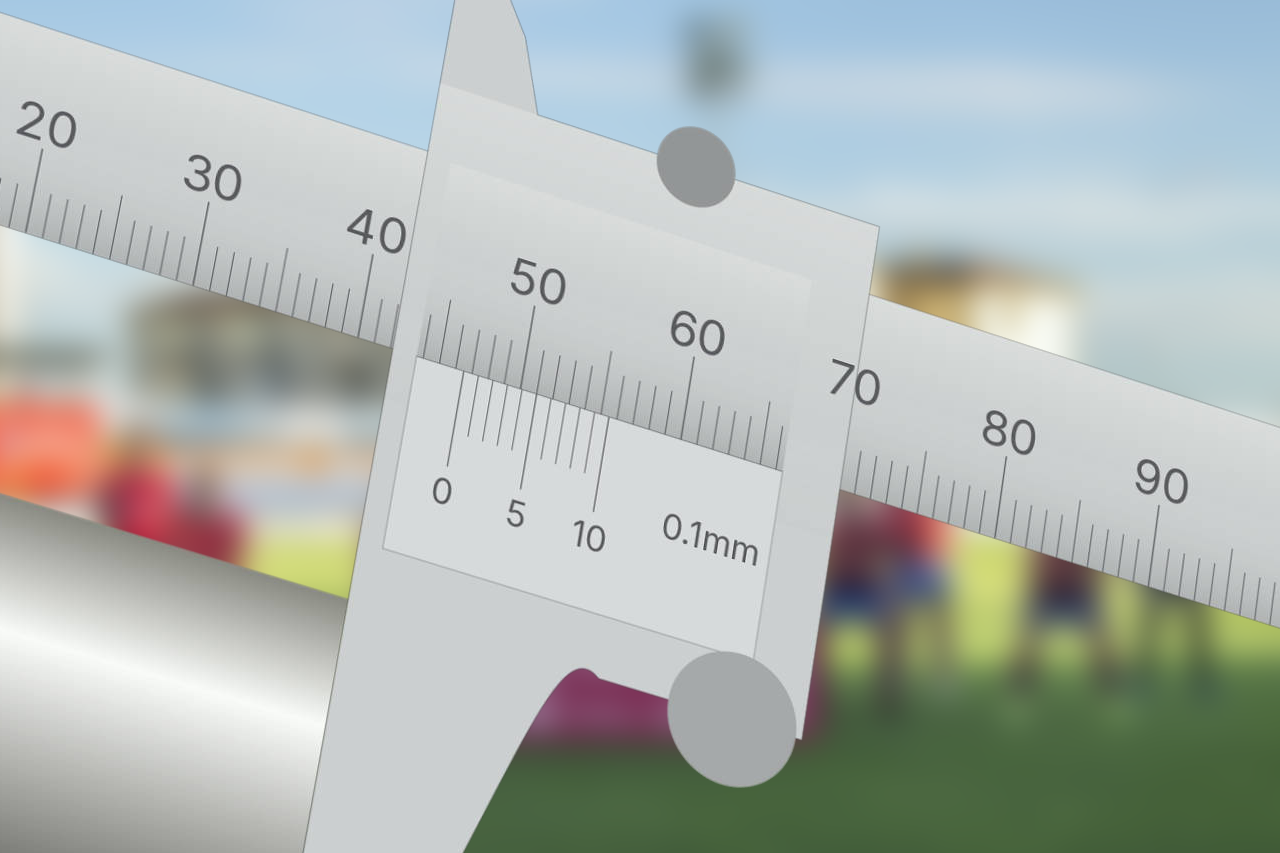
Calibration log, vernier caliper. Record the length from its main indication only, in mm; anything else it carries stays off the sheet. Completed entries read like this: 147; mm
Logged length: 46.5; mm
